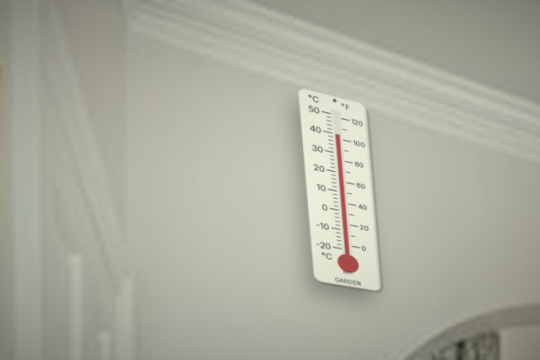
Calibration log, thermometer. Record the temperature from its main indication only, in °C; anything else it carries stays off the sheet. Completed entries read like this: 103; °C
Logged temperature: 40; °C
